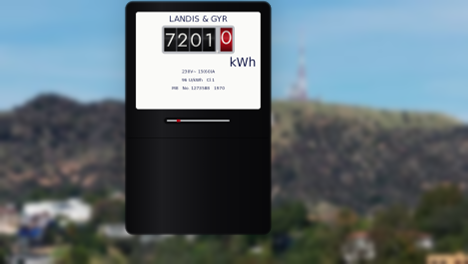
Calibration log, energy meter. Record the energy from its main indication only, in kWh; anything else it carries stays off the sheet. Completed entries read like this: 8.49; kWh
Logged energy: 7201.0; kWh
